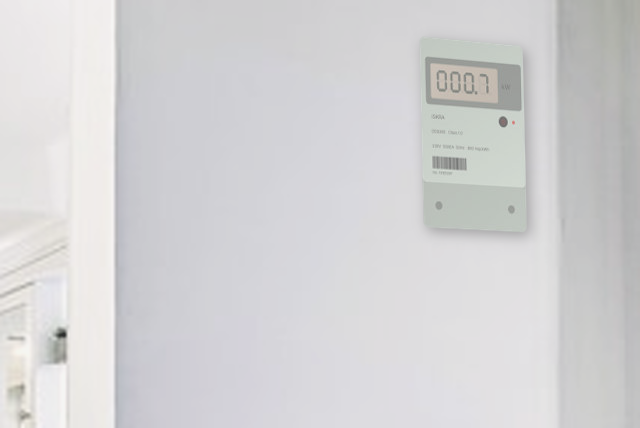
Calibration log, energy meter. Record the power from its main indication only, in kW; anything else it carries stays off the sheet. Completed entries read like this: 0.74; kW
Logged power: 0.7; kW
